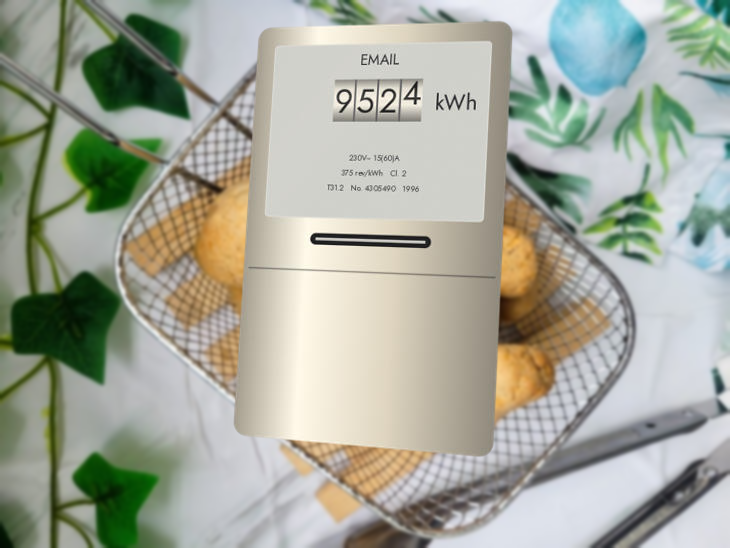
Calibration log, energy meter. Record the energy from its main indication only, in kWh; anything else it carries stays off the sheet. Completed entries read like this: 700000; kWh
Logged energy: 9524; kWh
